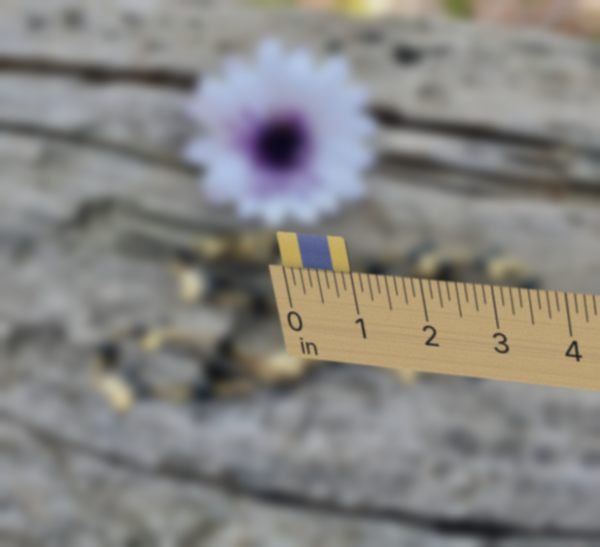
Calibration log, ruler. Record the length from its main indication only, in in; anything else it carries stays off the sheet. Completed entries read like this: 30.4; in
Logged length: 1; in
